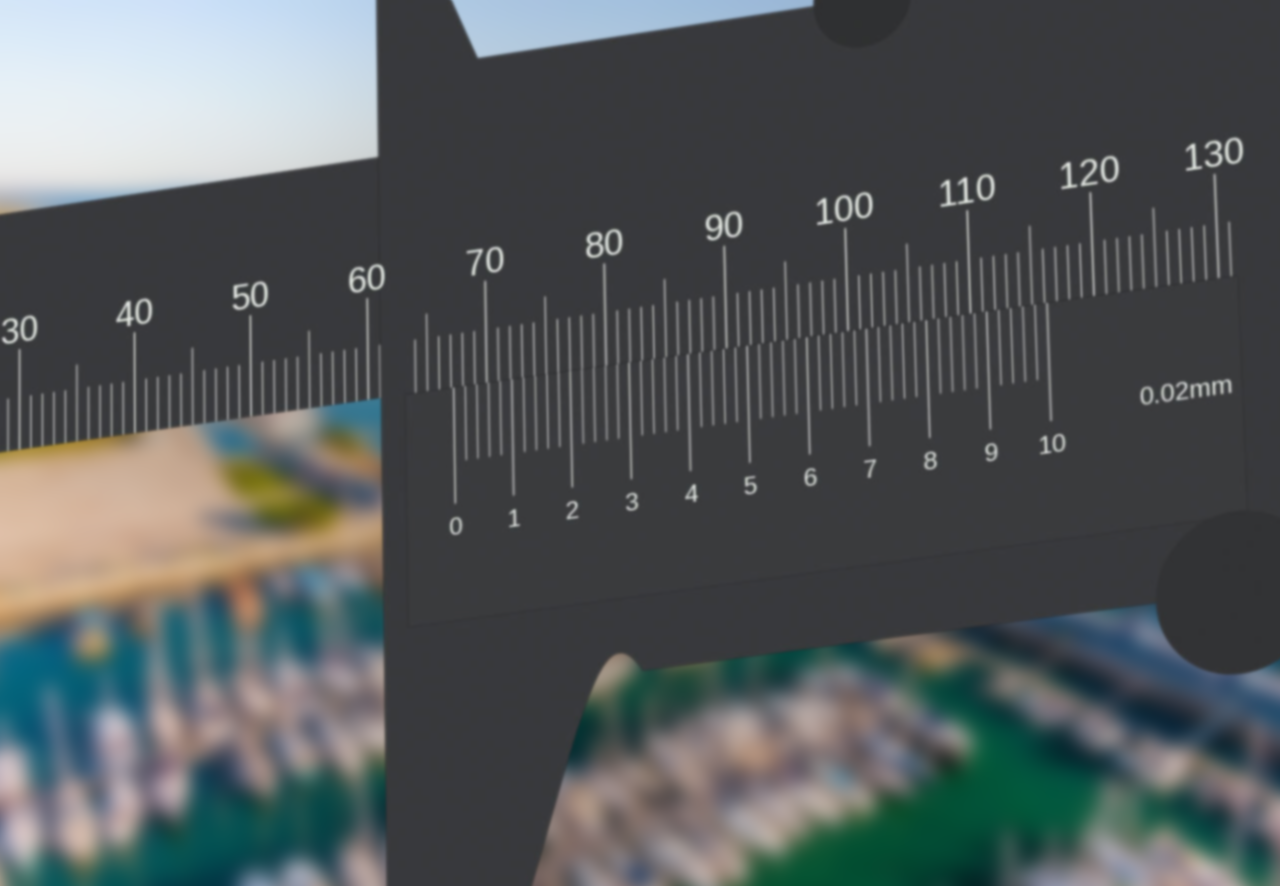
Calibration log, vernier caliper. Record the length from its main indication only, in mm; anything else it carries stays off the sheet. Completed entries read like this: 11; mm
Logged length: 67.2; mm
